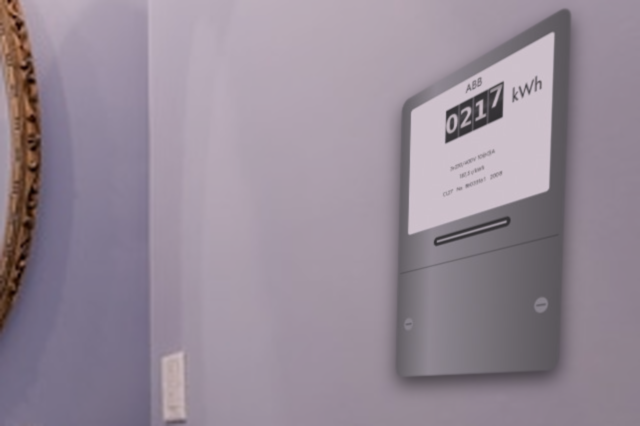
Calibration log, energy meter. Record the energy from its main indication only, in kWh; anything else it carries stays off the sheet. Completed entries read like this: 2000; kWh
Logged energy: 217; kWh
